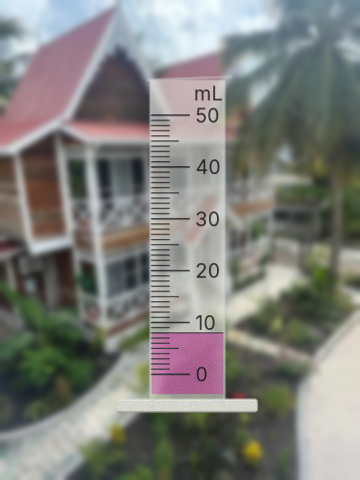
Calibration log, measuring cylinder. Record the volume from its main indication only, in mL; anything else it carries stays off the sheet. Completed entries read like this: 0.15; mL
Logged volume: 8; mL
